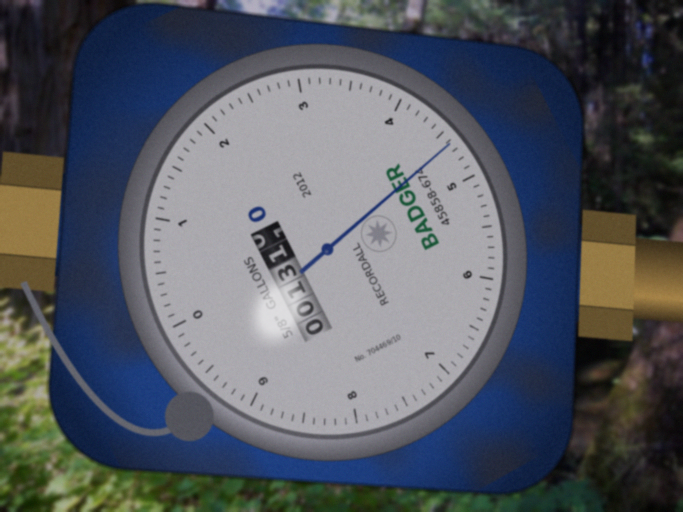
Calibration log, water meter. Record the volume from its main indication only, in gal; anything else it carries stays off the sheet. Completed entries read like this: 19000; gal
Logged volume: 13104.6; gal
